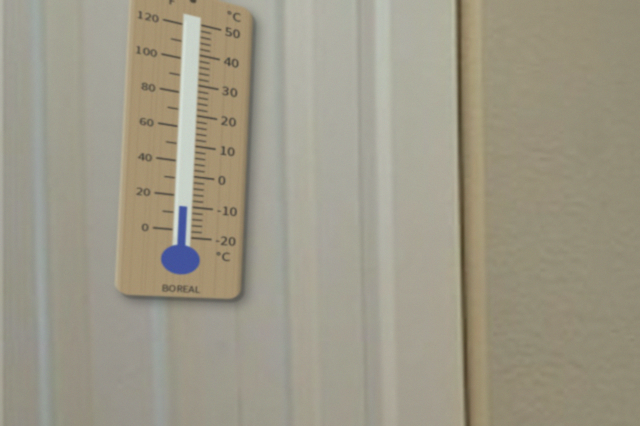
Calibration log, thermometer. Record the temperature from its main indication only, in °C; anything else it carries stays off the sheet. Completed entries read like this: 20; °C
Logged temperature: -10; °C
